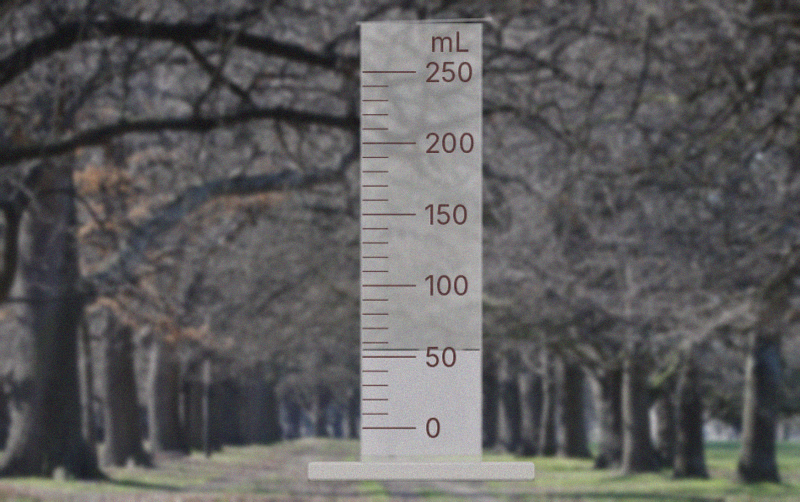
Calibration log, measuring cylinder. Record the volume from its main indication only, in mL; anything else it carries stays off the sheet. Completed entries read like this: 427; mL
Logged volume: 55; mL
